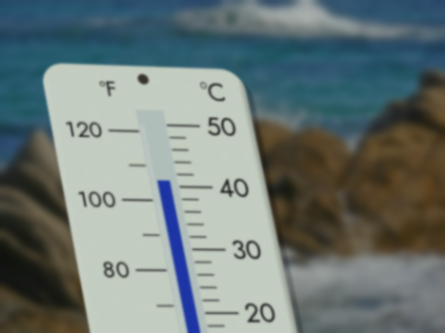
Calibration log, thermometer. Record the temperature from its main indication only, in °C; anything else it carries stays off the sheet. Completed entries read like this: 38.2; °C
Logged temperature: 41; °C
